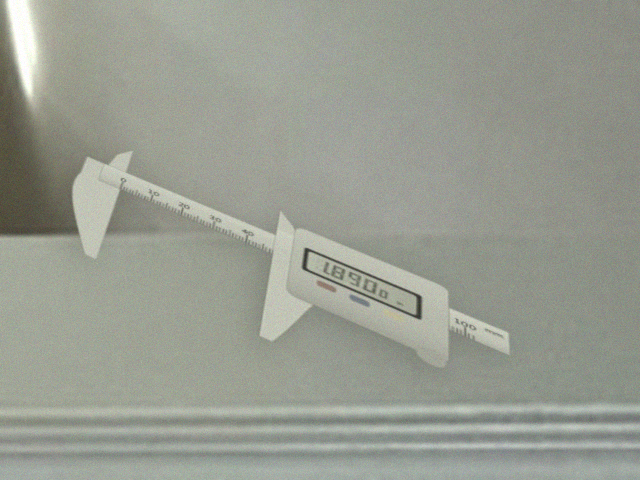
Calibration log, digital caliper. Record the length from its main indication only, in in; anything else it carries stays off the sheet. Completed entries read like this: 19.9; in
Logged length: 1.8900; in
